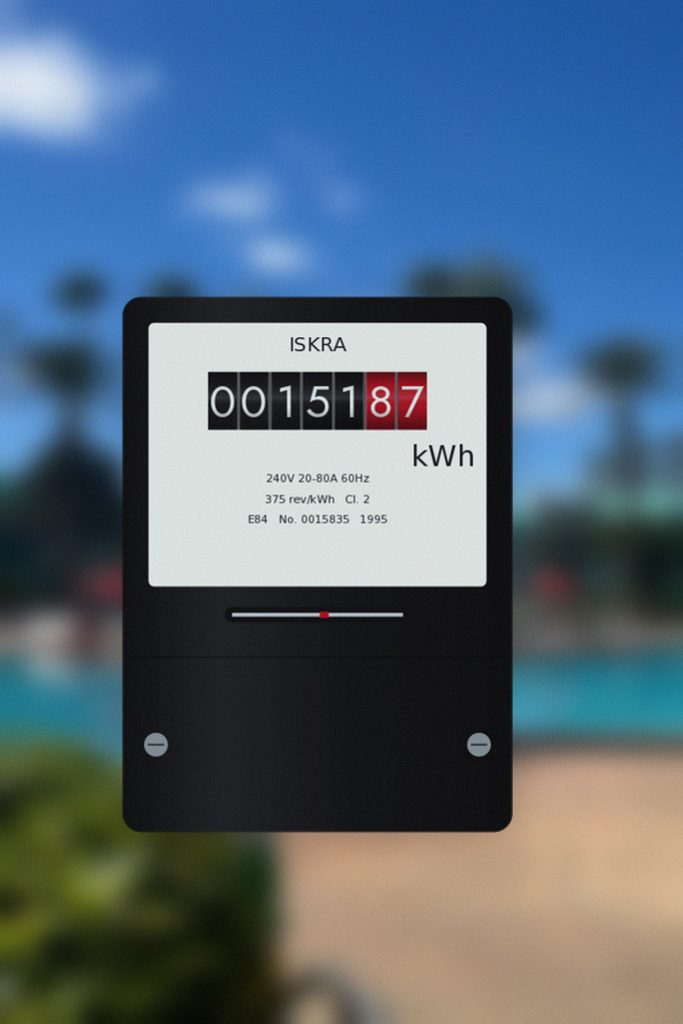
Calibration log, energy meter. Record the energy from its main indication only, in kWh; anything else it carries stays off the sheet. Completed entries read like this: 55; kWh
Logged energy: 151.87; kWh
